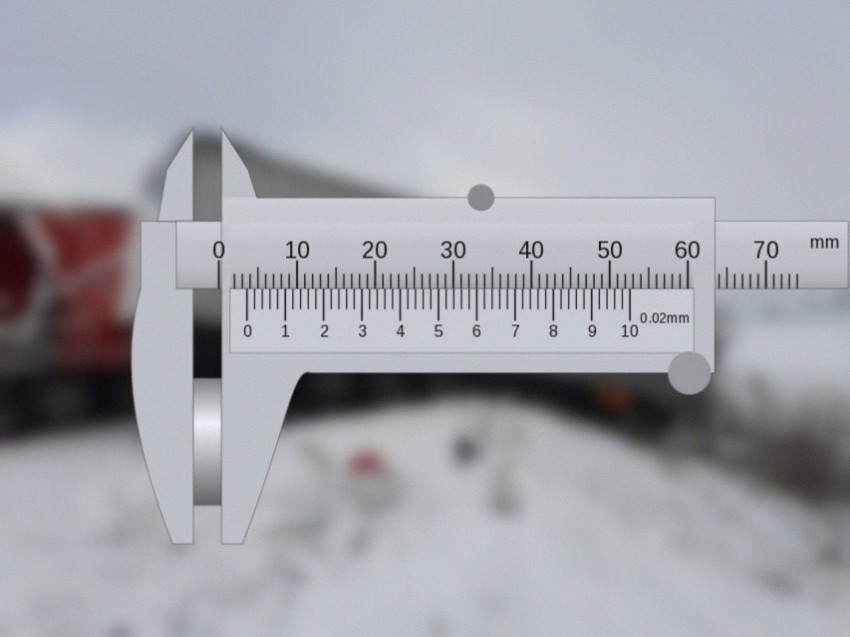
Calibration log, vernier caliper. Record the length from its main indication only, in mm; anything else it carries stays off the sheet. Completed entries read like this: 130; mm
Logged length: 3.6; mm
